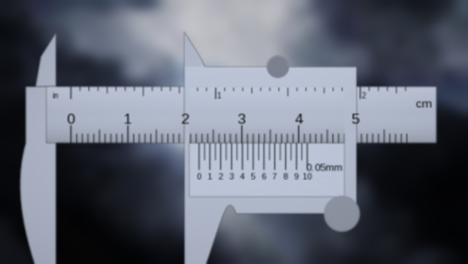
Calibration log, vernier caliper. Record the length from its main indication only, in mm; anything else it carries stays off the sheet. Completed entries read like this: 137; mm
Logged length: 22.5; mm
